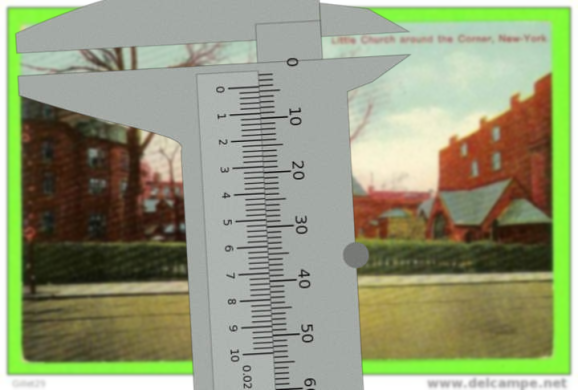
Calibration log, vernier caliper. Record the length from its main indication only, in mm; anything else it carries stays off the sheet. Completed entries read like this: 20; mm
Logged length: 4.2; mm
